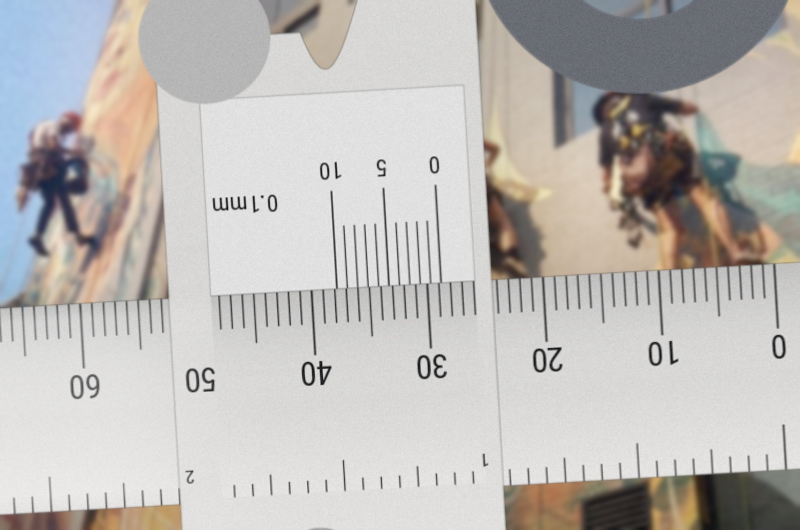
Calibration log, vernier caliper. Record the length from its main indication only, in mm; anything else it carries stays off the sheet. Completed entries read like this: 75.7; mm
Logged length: 28.8; mm
